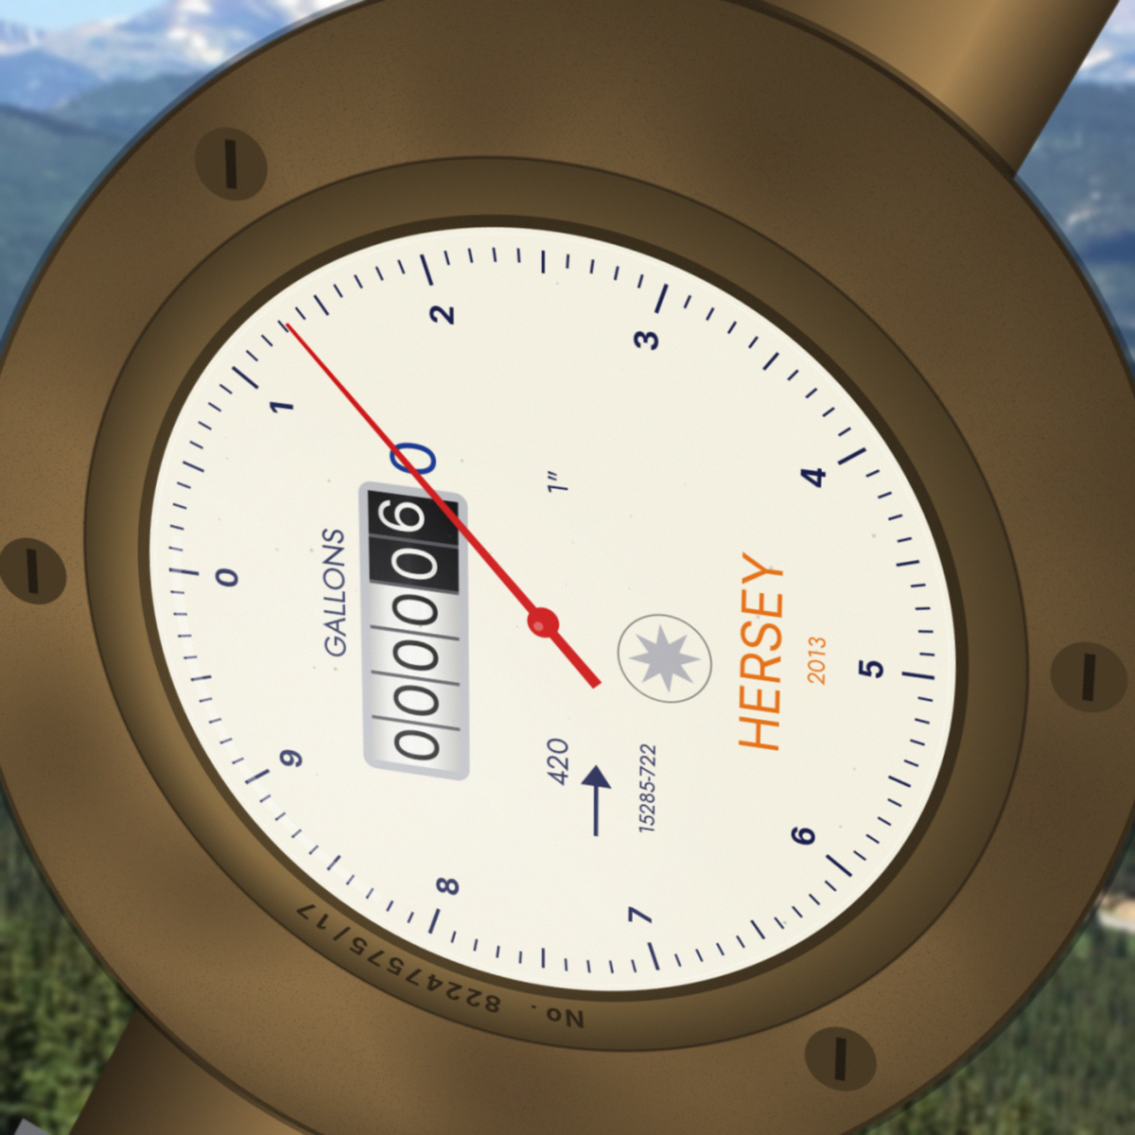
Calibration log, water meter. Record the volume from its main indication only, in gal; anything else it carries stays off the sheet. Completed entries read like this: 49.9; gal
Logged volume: 61.3; gal
